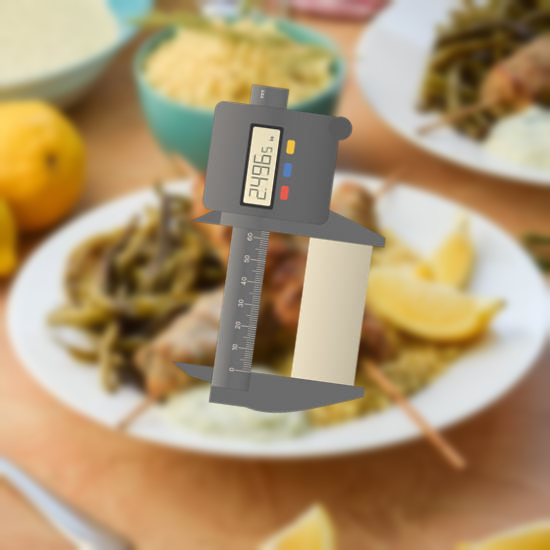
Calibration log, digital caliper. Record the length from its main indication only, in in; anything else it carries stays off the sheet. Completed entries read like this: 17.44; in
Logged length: 2.4965; in
